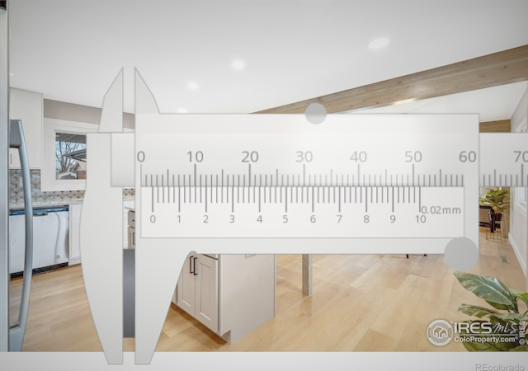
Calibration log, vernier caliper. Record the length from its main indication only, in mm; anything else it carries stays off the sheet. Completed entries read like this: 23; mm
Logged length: 2.2; mm
